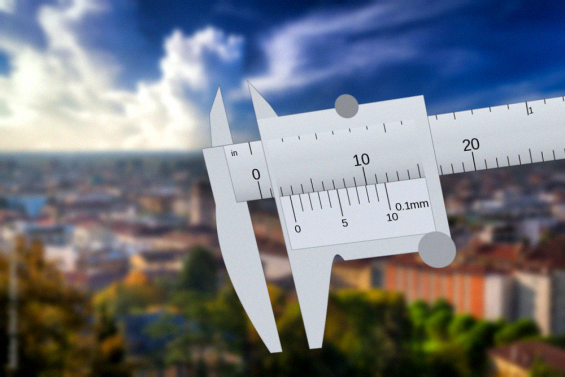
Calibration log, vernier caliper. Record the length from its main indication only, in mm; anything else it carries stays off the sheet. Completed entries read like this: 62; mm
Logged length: 2.7; mm
